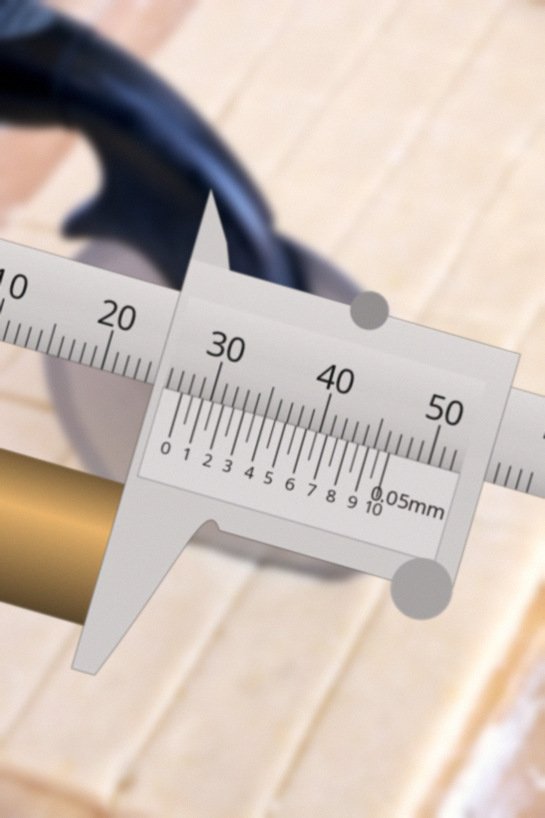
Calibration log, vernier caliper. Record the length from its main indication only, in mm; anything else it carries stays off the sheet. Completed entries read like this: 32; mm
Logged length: 27.4; mm
